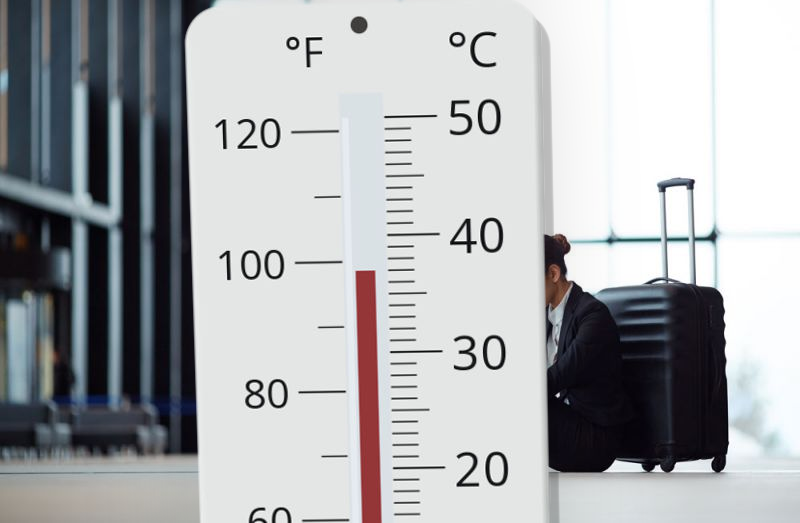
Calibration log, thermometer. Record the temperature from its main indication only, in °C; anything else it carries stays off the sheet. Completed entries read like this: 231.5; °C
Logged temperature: 37; °C
